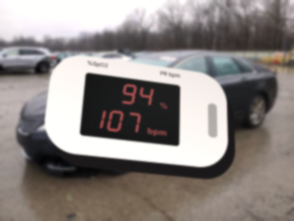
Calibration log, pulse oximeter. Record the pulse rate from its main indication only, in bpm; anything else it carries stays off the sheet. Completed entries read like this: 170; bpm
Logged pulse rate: 107; bpm
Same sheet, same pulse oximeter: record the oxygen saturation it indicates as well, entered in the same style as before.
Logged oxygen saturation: 94; %
